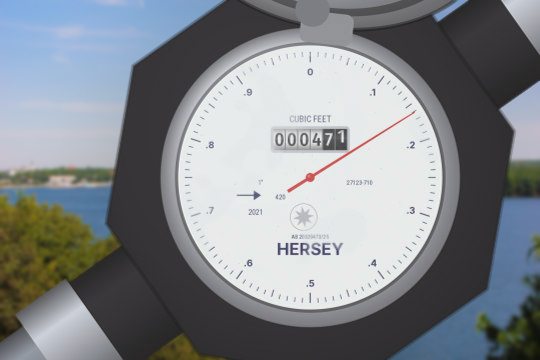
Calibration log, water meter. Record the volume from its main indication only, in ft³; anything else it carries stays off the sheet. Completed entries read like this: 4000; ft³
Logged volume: 471.16; ft³
